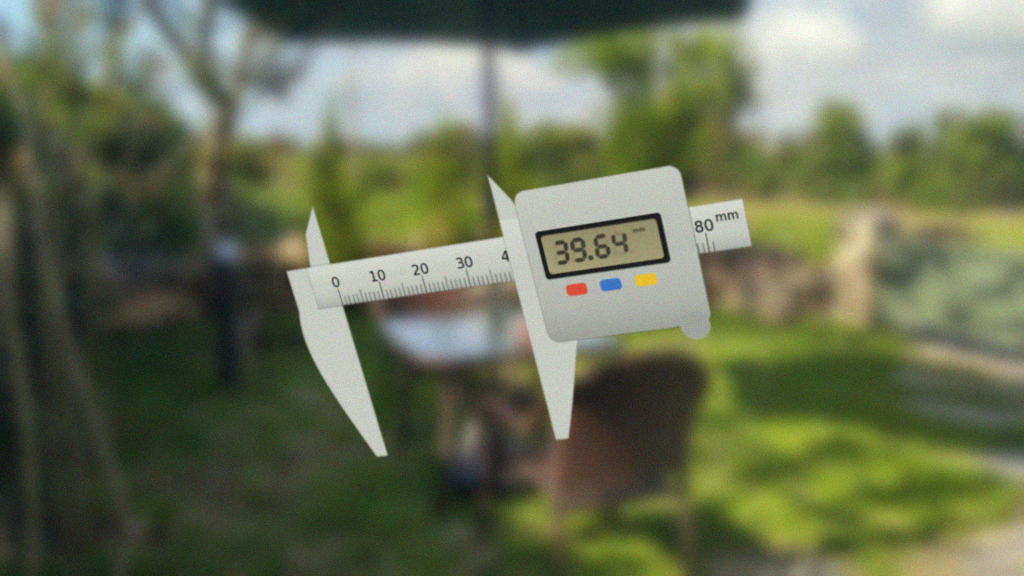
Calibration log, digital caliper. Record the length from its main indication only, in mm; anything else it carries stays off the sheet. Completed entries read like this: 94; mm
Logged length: 39.64; mm
